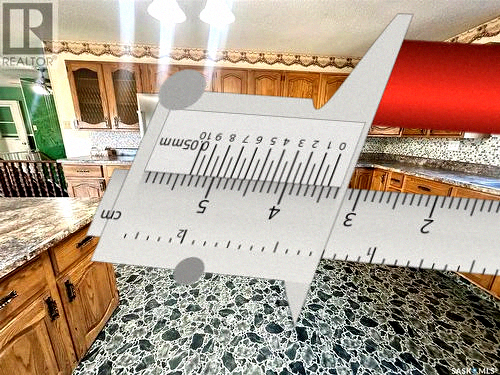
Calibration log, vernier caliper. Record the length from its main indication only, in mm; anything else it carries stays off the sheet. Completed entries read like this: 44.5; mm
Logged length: 34.4; mm
